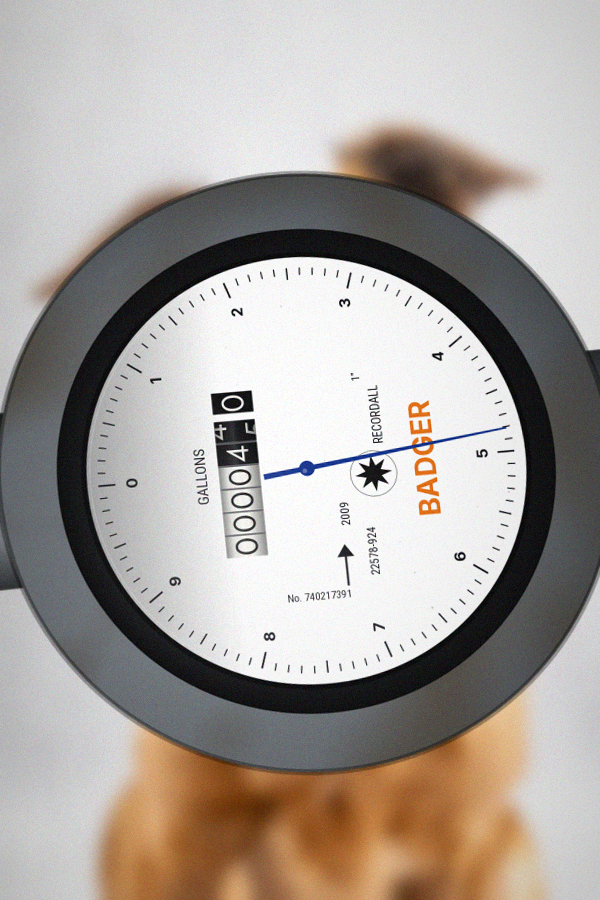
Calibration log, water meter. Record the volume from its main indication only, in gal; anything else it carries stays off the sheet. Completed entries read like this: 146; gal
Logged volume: 444.8; gal
